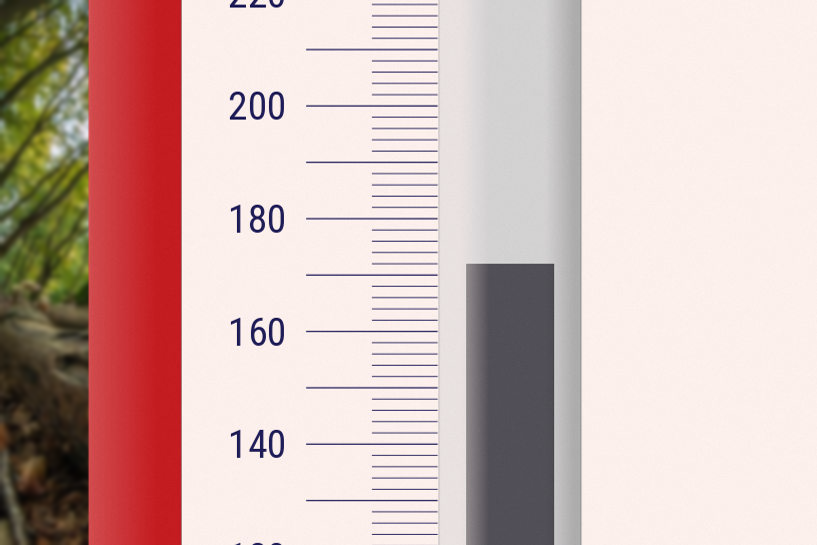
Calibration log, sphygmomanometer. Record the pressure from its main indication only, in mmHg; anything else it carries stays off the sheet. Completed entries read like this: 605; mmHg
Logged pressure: 172; mmHg
